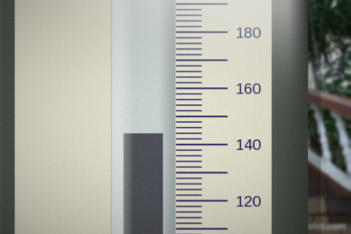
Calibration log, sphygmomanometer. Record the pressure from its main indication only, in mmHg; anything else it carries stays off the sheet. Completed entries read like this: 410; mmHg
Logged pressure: 144; mmHg
